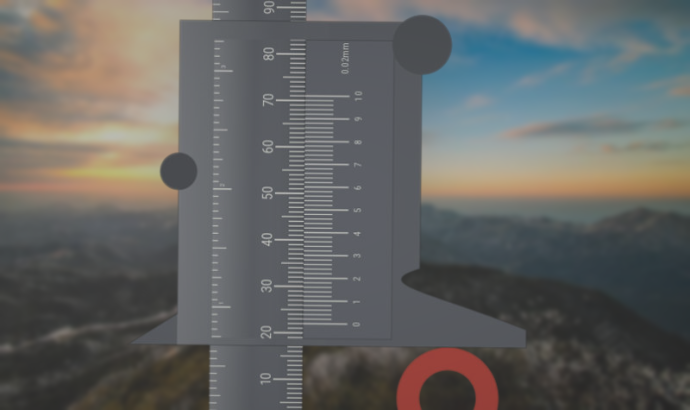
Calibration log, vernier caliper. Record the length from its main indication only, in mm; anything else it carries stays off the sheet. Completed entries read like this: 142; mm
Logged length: 22.0; mm
